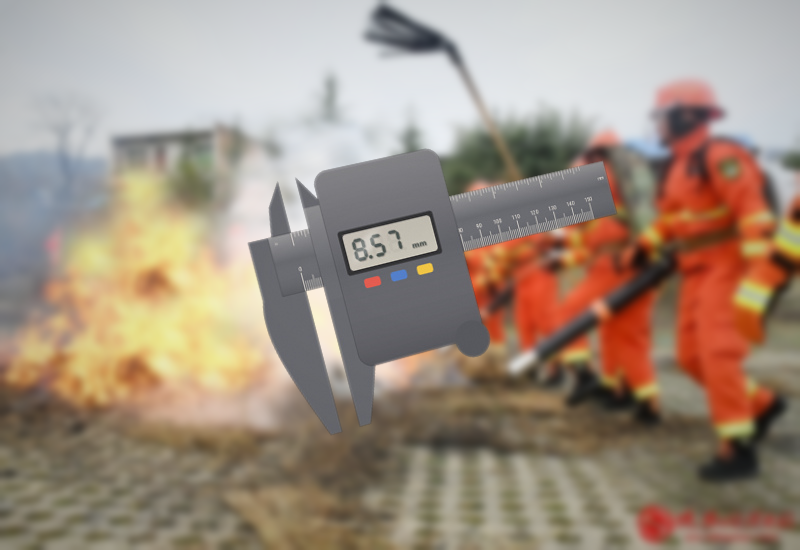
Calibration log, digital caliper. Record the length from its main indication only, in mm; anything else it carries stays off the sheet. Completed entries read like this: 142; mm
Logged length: 8.57; mm
